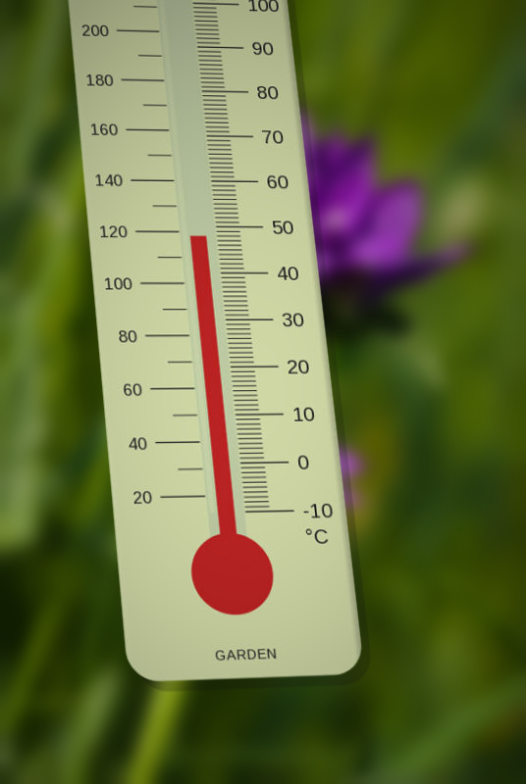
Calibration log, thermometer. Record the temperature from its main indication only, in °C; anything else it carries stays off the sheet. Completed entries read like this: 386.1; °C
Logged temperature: 48; °C
